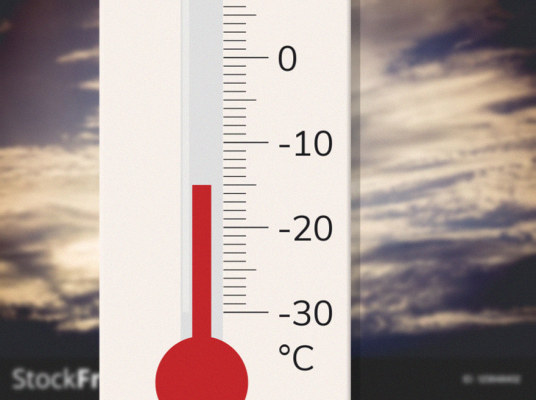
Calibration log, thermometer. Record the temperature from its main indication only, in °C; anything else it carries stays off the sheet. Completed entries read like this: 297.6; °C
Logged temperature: -15; °C
